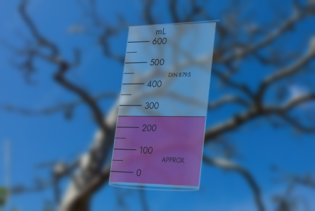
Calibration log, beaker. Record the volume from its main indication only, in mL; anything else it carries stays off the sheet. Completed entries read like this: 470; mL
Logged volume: 250; mL
